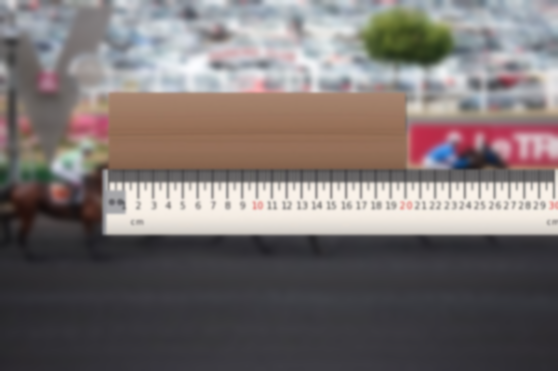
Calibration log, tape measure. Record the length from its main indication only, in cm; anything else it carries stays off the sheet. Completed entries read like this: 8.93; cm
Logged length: 20; cm
